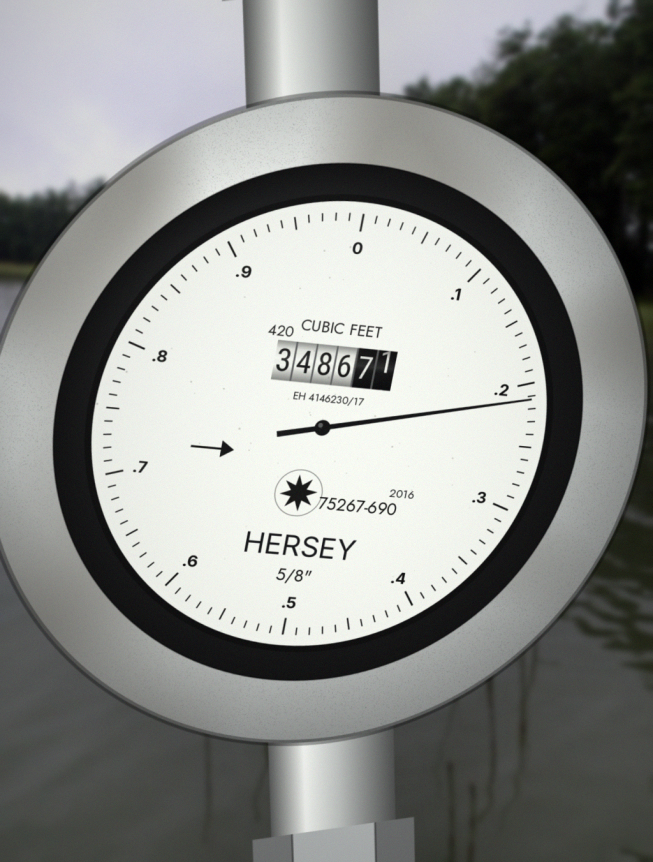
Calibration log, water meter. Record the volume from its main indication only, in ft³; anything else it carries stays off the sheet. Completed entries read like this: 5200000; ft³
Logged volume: 348671.21; ft³
